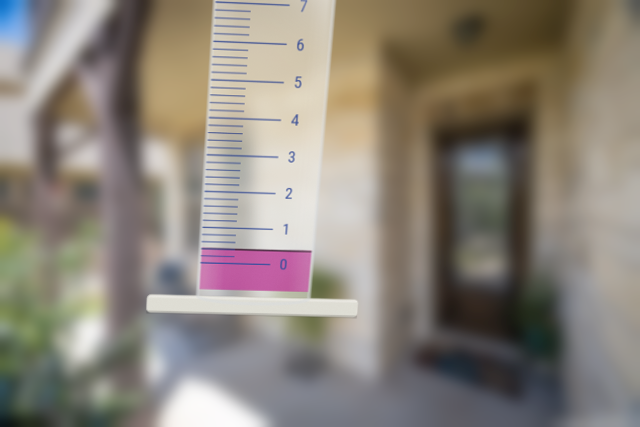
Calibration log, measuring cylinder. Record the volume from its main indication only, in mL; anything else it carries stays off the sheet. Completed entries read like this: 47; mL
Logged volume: 0.4; mL
